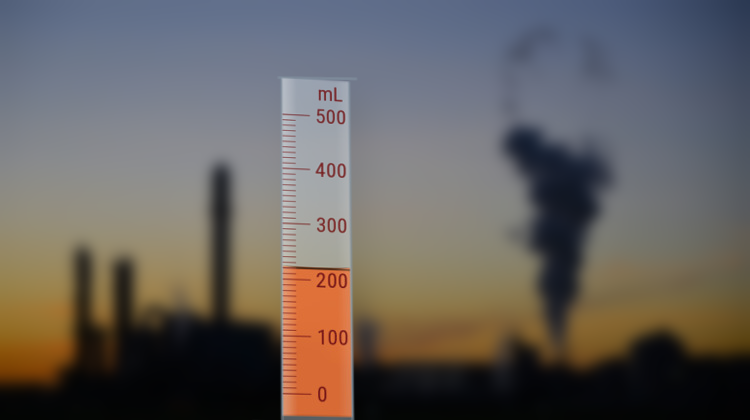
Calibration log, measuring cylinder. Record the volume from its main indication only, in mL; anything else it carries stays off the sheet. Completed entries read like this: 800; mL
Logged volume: 220; mL
